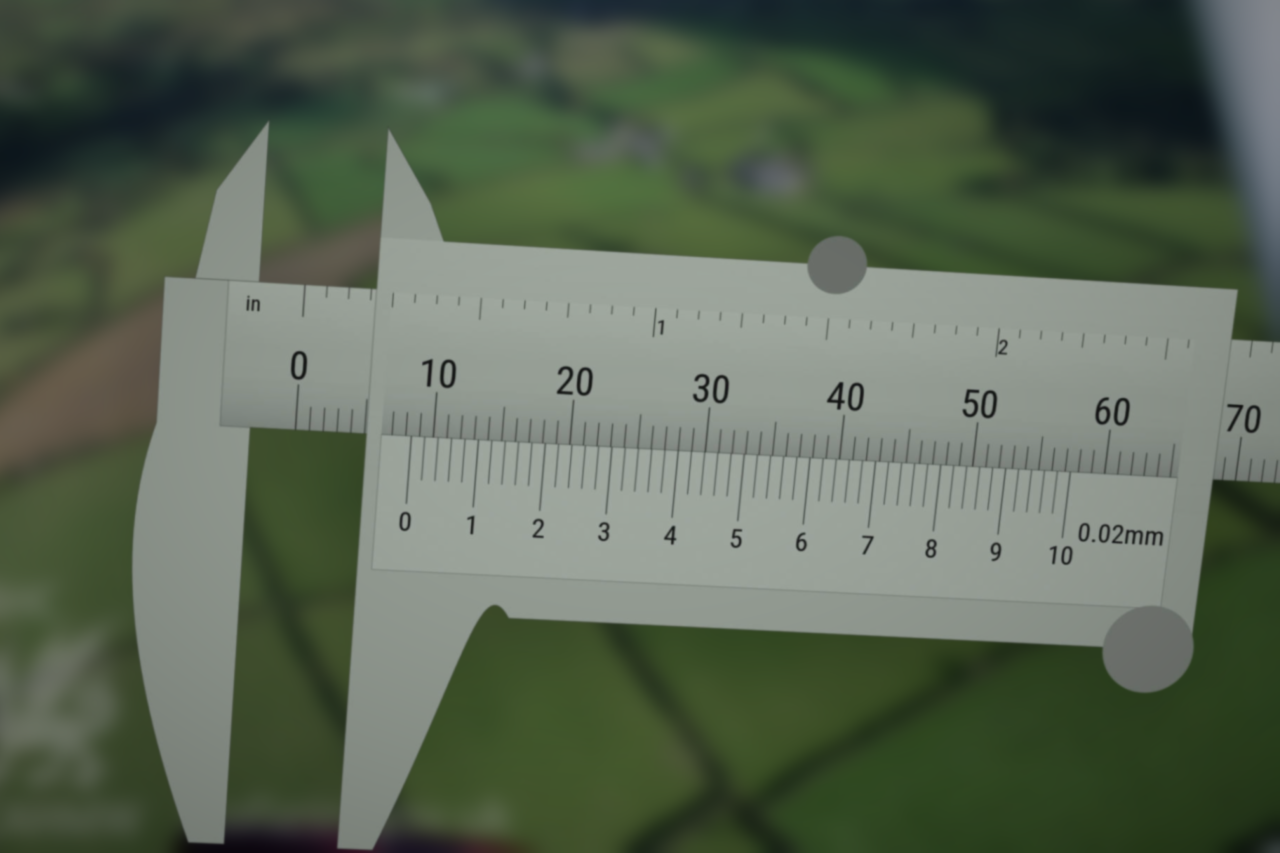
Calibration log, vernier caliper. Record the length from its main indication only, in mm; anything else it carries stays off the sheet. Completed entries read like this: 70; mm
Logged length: 8.4; mm
